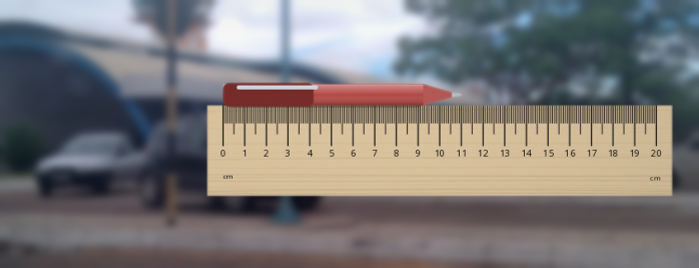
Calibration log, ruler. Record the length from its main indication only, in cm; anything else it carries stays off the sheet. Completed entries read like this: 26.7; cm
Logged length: 11; cm
